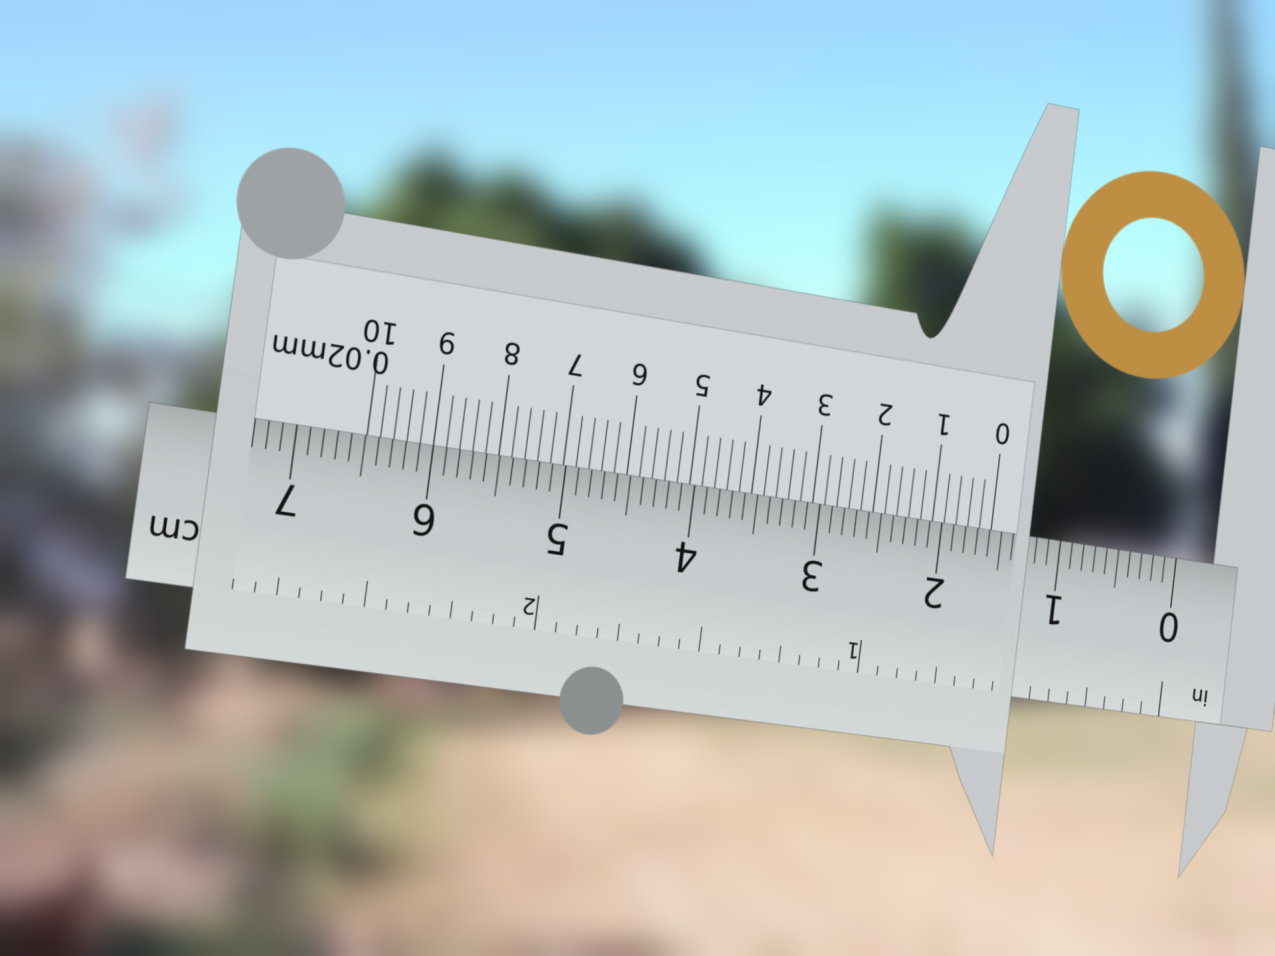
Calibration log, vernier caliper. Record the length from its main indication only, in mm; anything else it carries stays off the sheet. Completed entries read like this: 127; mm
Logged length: 15.9; mm
